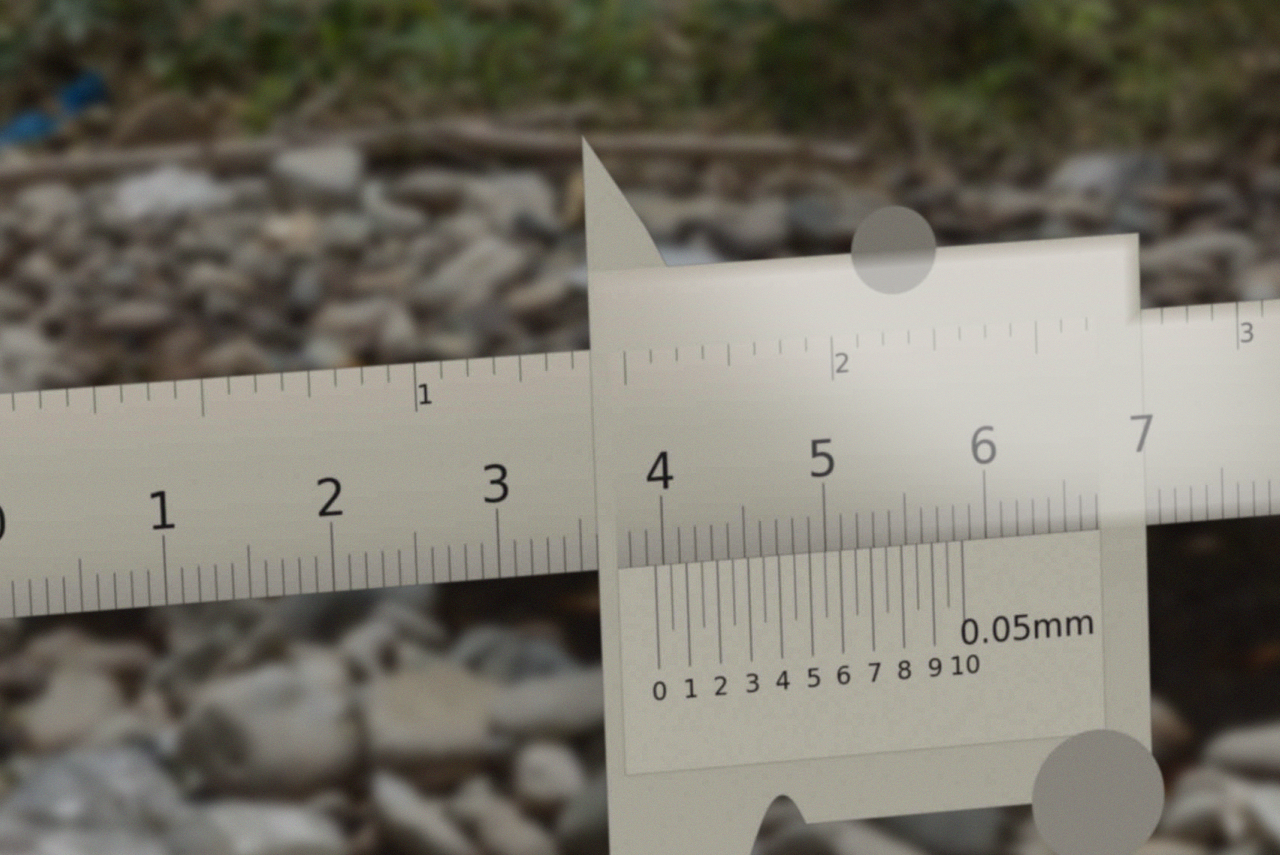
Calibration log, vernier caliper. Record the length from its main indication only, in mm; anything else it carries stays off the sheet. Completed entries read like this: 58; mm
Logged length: 39.5; mm
